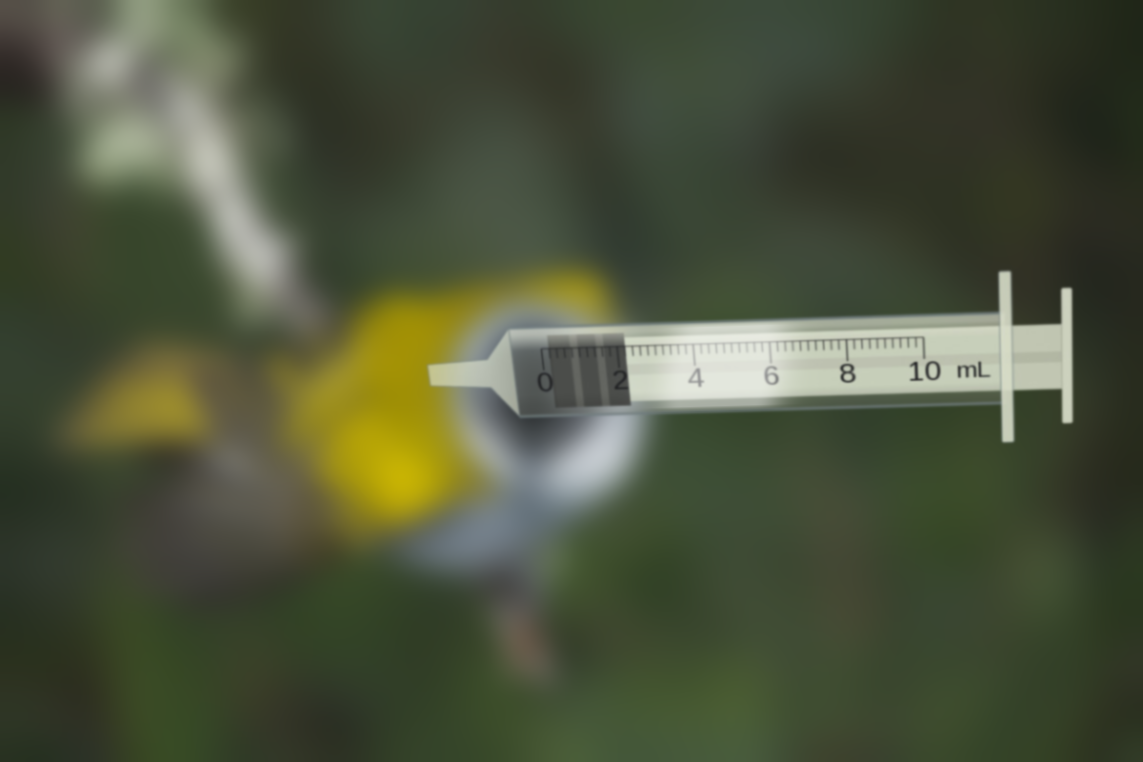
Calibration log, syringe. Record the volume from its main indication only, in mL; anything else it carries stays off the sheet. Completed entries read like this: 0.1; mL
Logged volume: 0.2; mL
